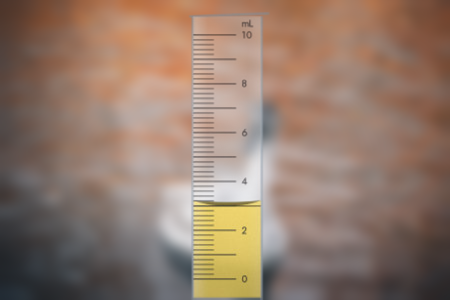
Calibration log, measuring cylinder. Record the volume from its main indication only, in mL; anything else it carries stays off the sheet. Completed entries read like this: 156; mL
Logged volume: 3; mL
